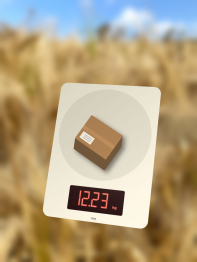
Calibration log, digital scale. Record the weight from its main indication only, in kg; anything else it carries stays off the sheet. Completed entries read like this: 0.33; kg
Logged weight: 12.23; kg
